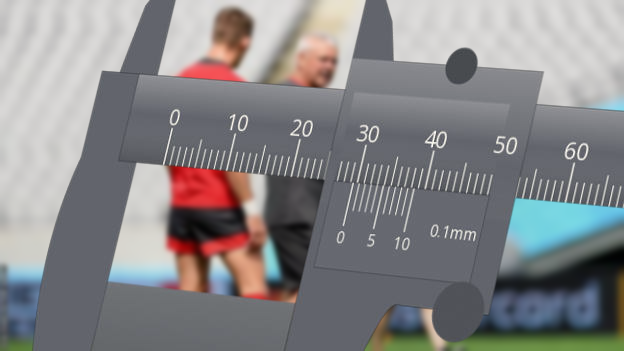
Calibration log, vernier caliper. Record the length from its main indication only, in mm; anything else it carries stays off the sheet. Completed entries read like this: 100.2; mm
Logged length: 29.4; mm
